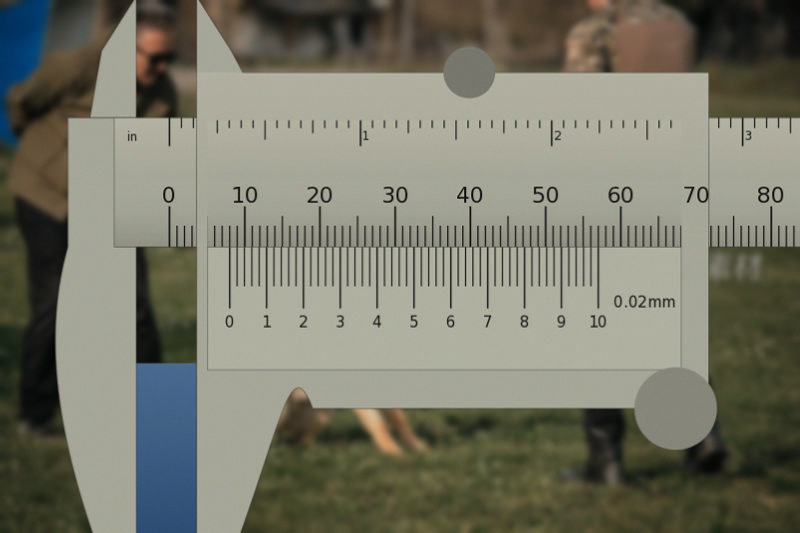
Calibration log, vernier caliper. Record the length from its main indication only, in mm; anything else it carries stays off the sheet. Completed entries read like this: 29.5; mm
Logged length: 8.0; mm
